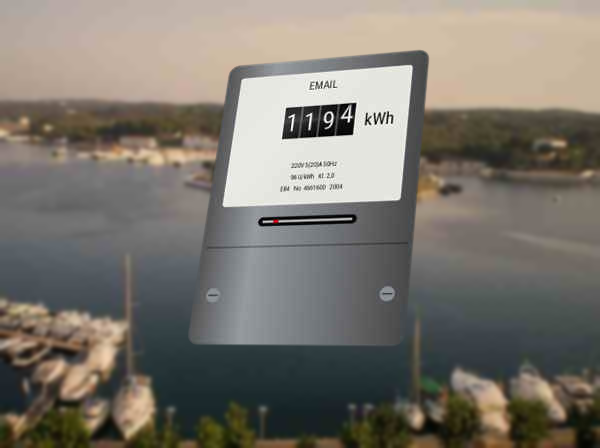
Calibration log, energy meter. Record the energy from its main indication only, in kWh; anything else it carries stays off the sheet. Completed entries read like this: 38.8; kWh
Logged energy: 1194; kWh
